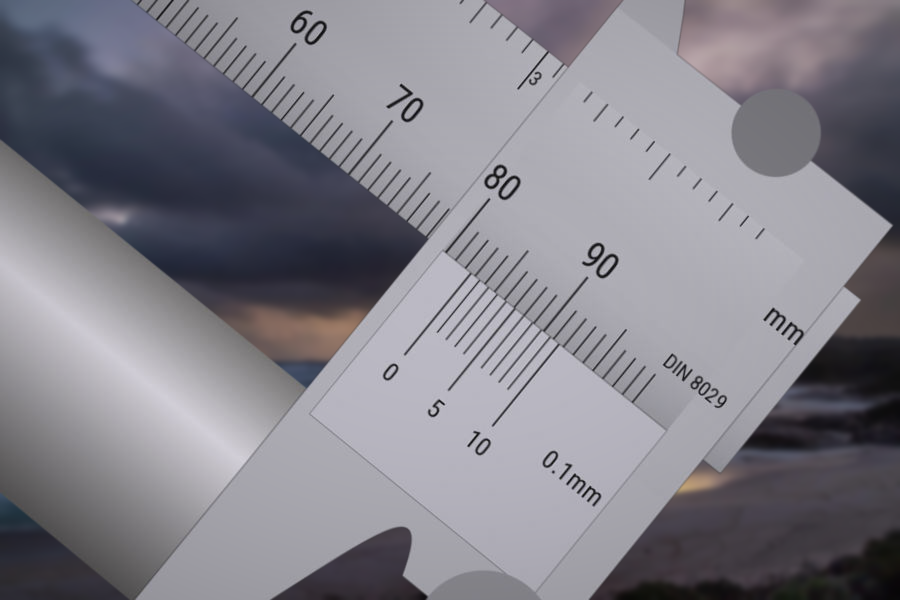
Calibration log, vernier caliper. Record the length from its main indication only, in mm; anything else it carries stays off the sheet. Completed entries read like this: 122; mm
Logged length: 82.6; mm
